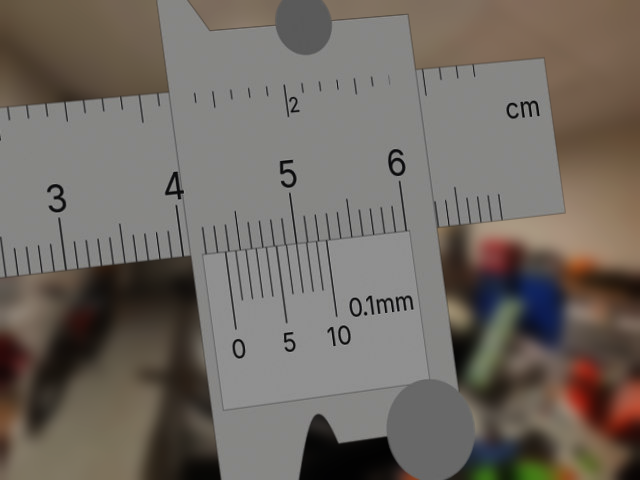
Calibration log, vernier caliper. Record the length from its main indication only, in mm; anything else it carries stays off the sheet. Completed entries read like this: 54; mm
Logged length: 43.7; mm
